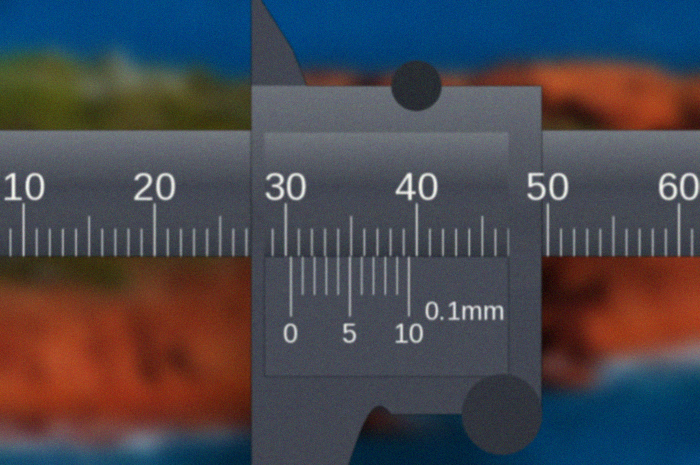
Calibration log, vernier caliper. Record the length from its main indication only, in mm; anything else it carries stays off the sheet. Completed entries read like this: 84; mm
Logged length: 30.4; mm
